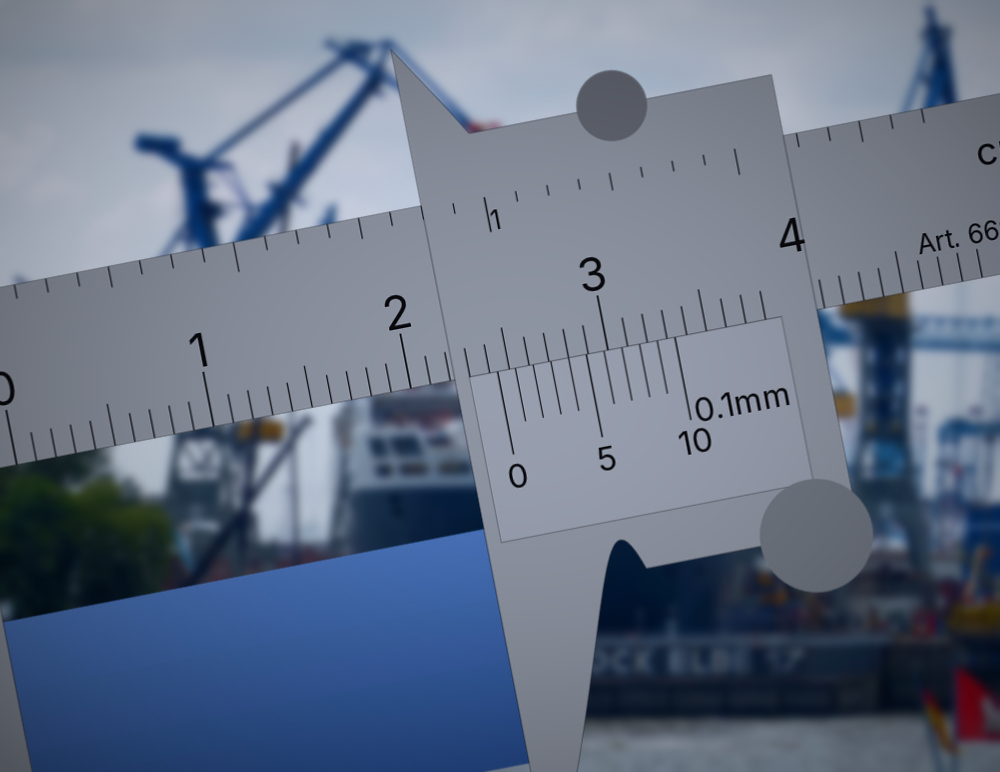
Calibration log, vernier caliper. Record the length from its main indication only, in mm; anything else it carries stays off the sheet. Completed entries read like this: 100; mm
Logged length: 24.4; mm
